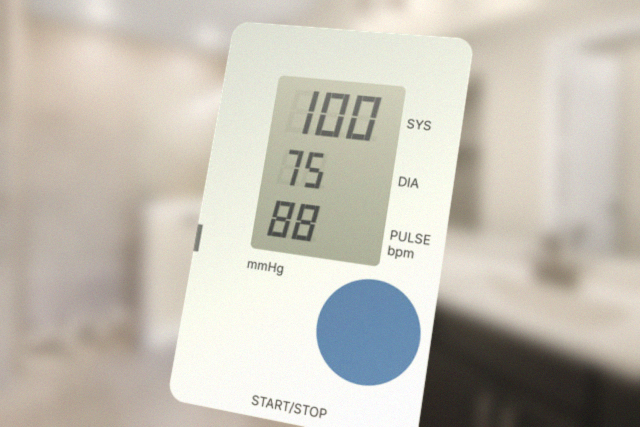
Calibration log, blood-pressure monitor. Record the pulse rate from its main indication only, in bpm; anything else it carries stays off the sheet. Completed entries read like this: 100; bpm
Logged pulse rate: 88; bpm
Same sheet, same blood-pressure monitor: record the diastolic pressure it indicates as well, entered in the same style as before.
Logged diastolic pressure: 75; mmHg
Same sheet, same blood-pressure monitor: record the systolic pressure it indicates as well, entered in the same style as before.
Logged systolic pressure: 100; mmHg
